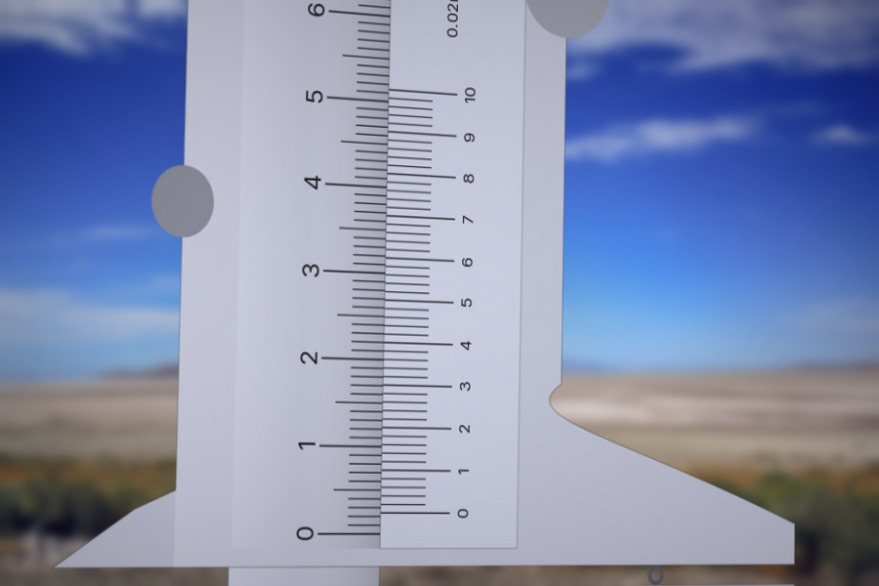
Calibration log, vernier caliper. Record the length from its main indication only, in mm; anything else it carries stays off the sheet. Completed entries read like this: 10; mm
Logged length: 2.4; mm
